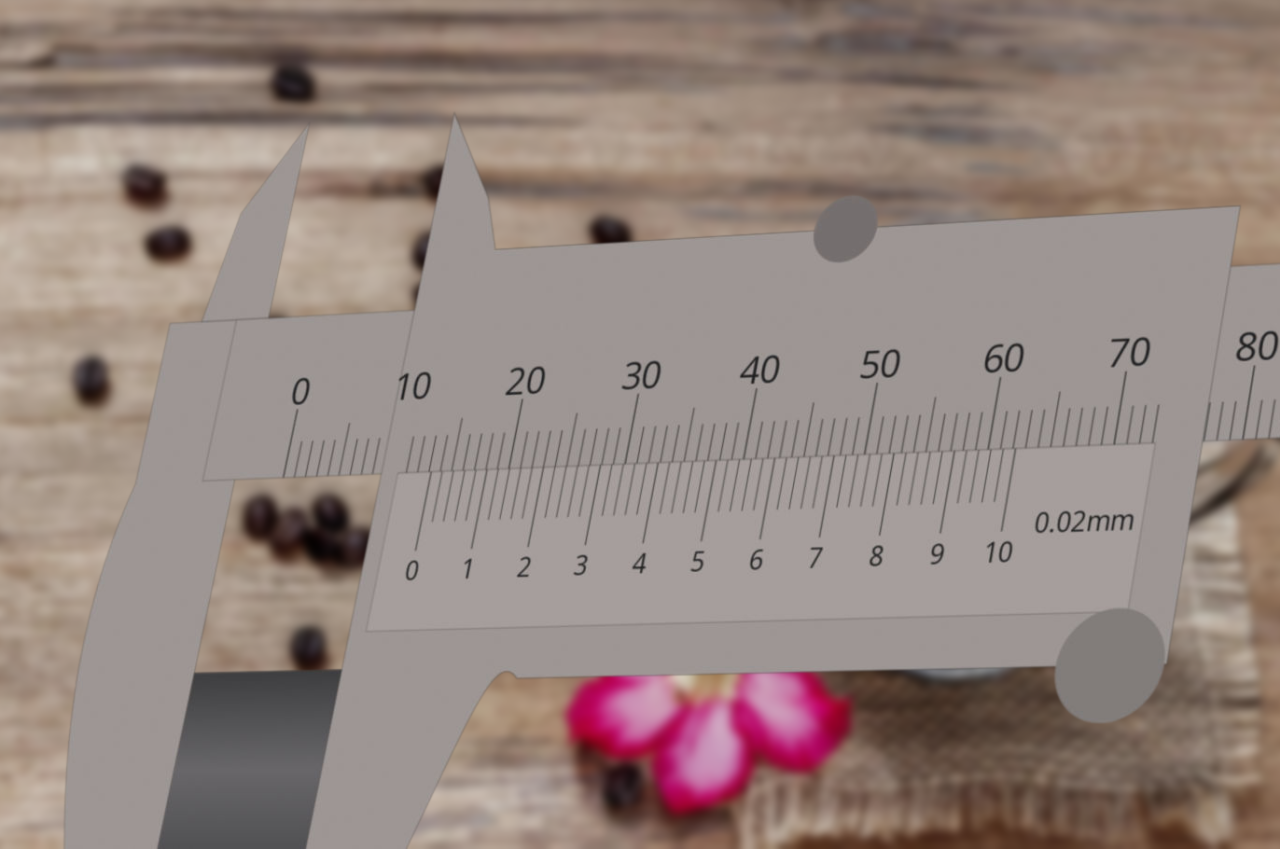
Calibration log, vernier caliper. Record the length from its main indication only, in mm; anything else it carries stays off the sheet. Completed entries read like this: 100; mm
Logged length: 13.2; mm
